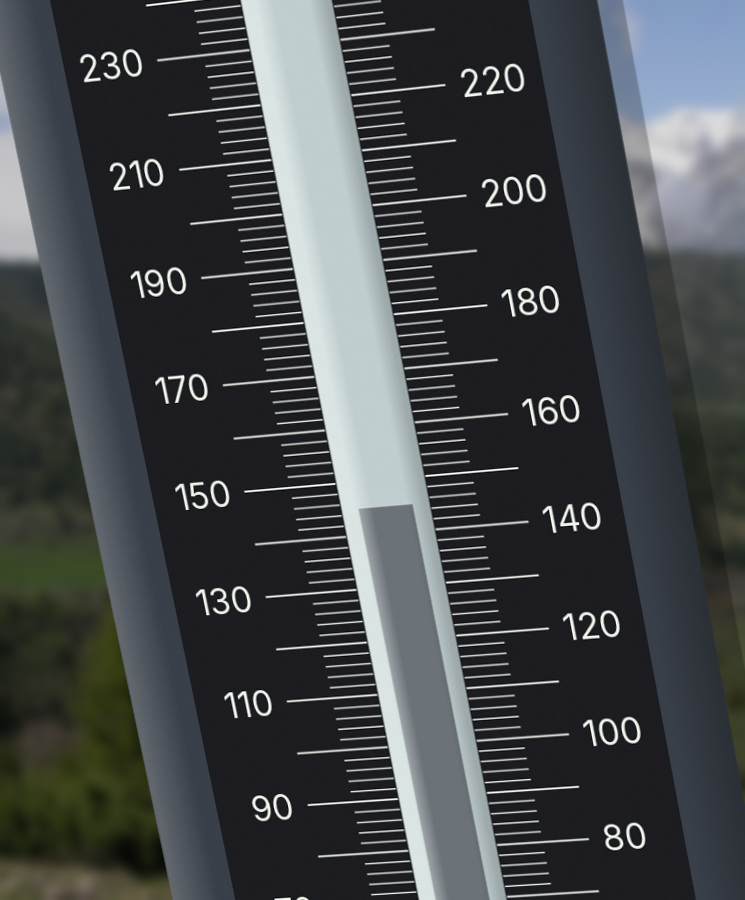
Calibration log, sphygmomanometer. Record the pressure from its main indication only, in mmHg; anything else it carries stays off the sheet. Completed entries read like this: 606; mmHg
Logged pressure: 145; mmHg
